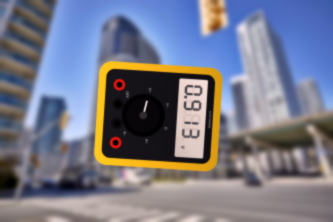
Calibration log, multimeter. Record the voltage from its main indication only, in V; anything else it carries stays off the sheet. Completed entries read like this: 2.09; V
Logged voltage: 0.913; V
